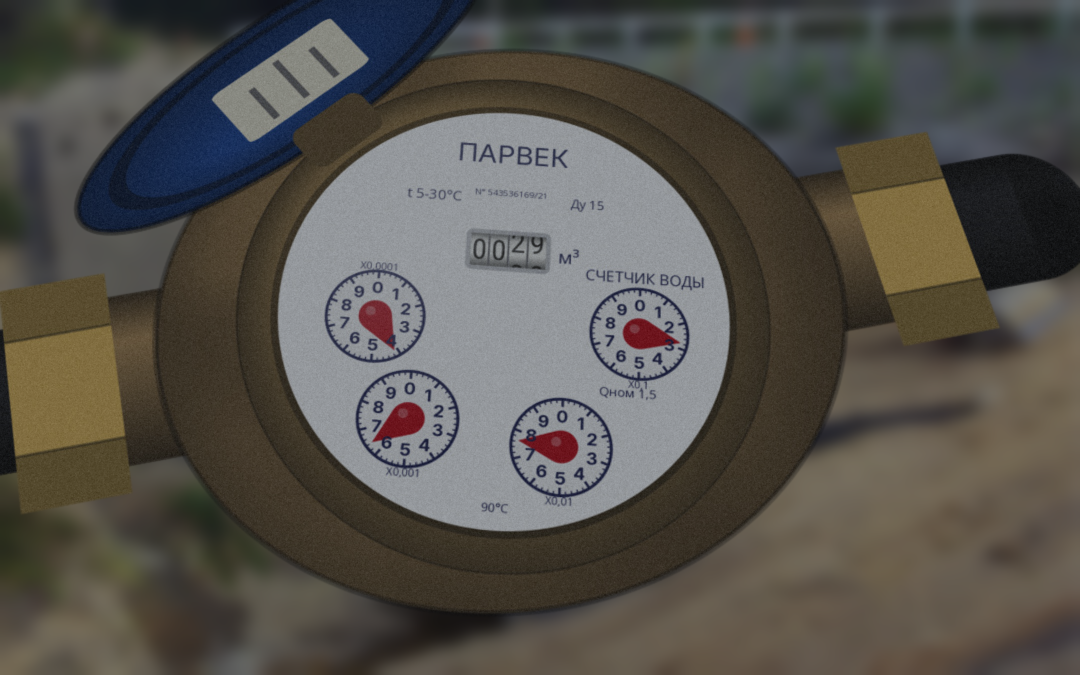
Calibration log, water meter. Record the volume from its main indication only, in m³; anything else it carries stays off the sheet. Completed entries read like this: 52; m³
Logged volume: 29.2764; m³
